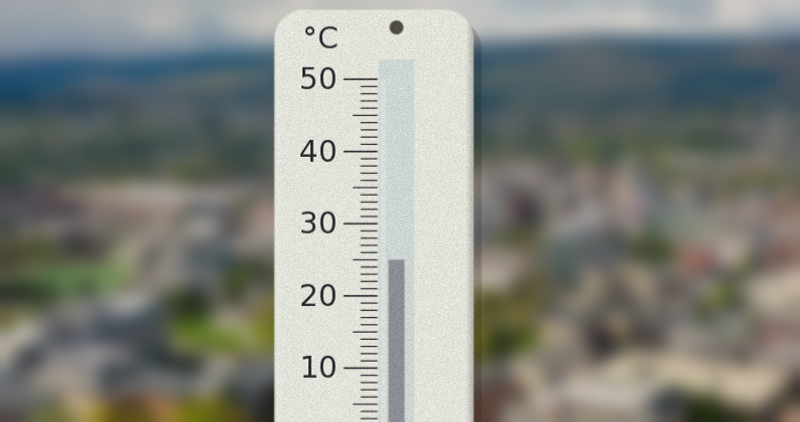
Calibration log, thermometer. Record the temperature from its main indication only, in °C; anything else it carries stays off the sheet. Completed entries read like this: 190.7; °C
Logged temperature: 25; °C
